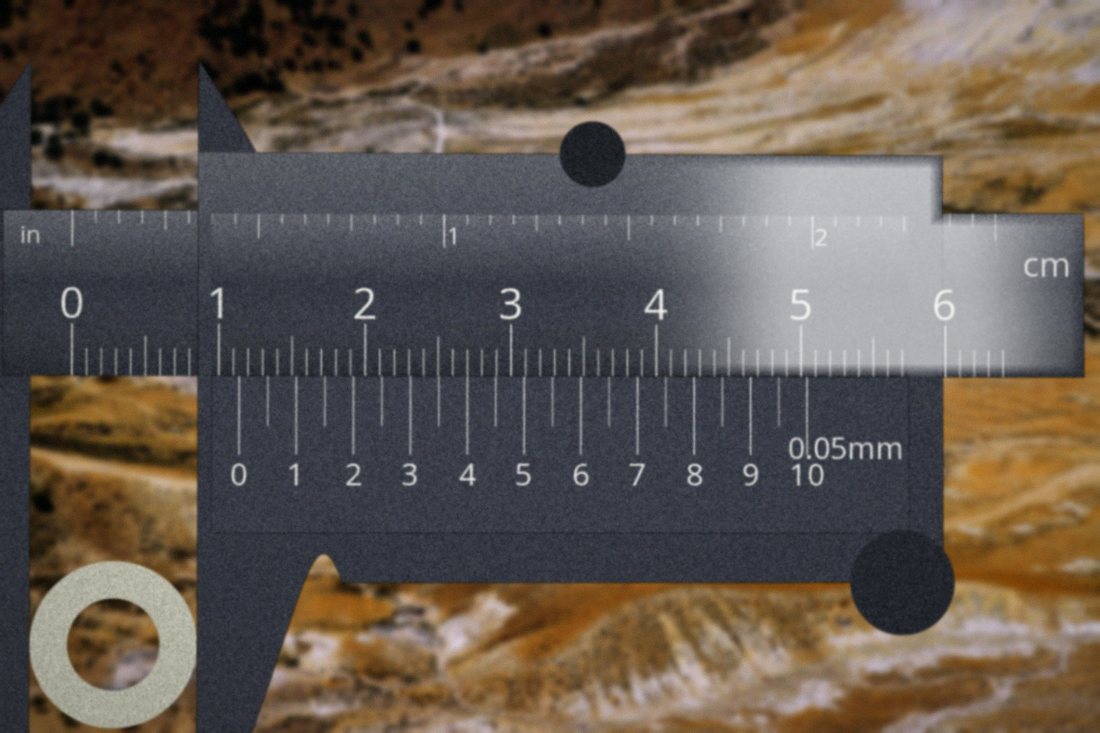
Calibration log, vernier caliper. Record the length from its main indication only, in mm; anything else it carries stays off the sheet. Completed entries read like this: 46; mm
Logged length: 11.4; mm
